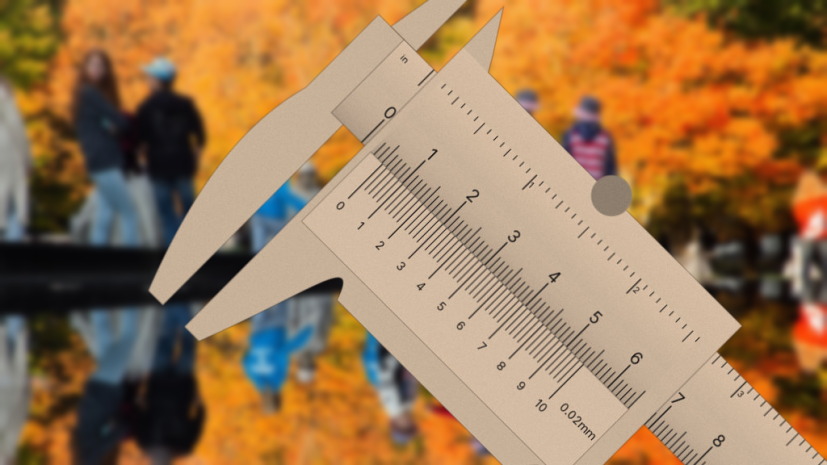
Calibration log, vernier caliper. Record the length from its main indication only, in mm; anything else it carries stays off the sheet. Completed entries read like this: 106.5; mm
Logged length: 5.2; mm
